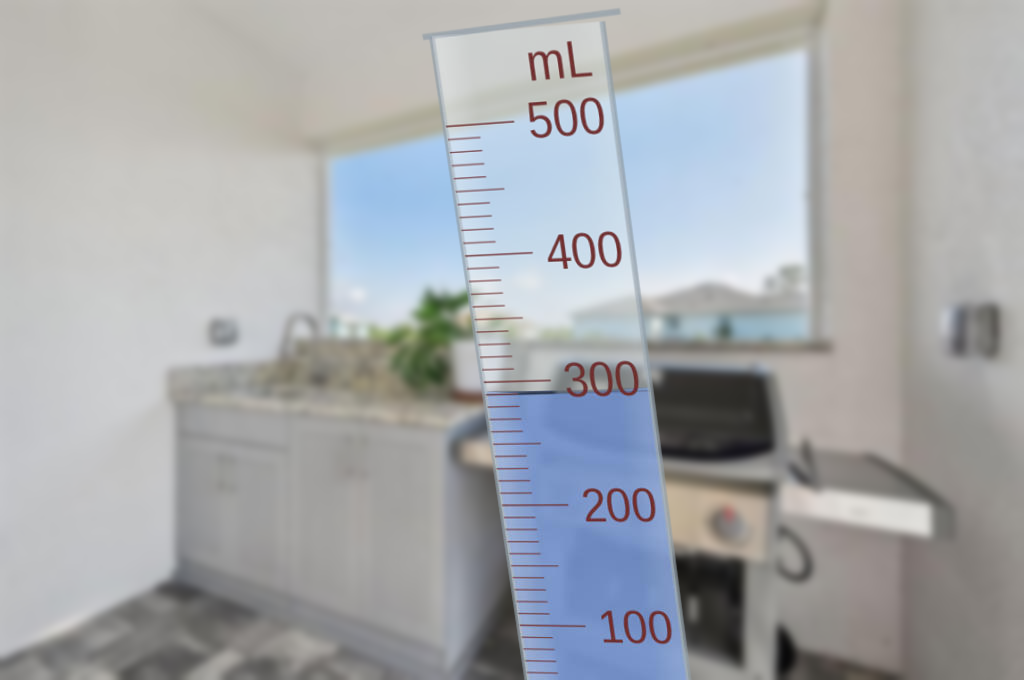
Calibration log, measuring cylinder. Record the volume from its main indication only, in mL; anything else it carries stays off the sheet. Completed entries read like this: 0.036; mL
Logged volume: 290; mL
